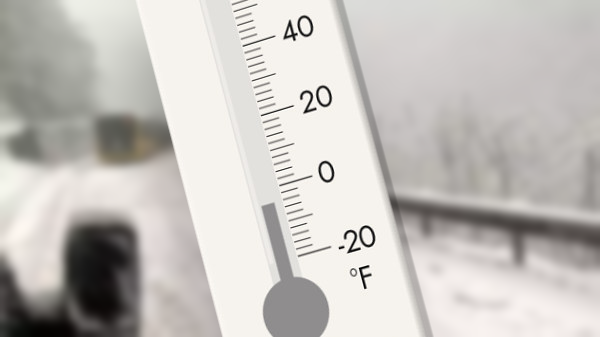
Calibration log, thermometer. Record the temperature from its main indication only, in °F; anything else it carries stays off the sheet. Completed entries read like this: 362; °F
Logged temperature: -4; °F
